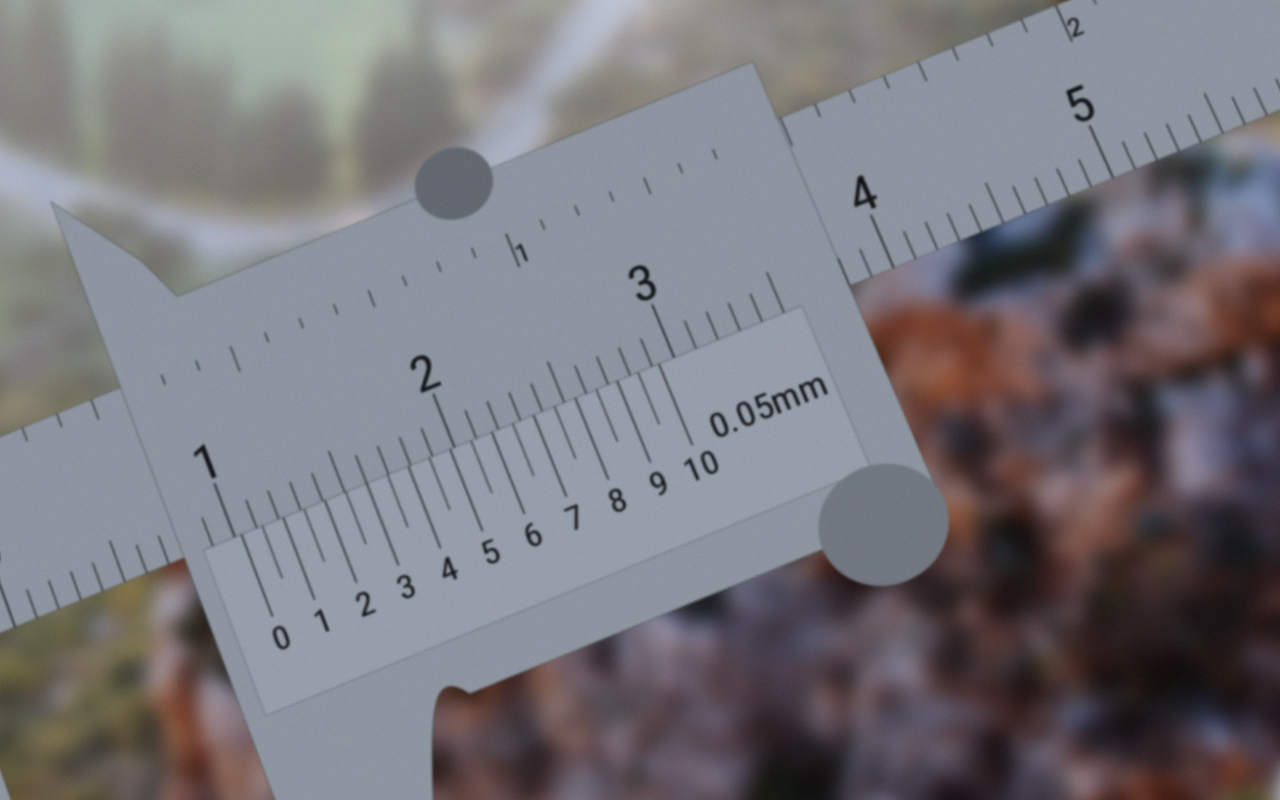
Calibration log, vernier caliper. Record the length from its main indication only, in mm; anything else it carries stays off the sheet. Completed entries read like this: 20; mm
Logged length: 10.3; mm
